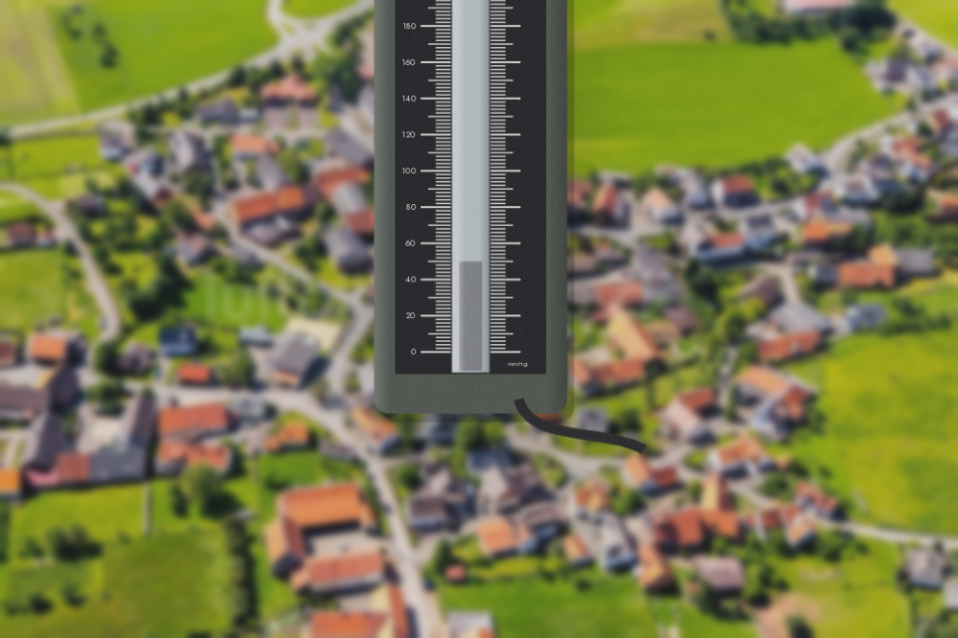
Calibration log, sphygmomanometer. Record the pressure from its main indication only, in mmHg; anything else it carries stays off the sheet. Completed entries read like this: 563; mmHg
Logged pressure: 50; mmHg
